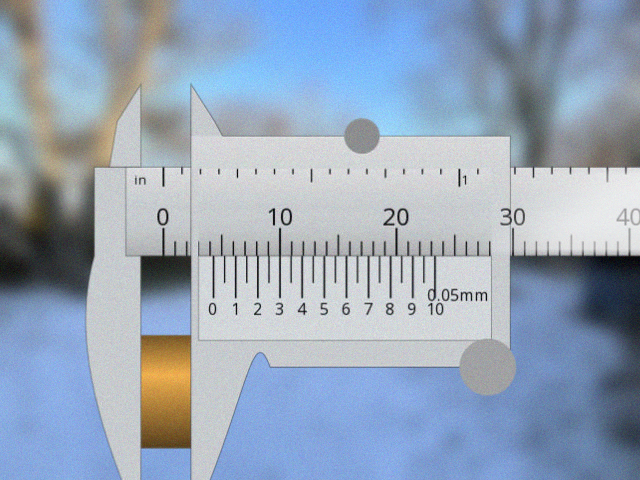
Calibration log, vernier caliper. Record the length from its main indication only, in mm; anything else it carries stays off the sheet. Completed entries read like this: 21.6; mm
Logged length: 4.3; mm
